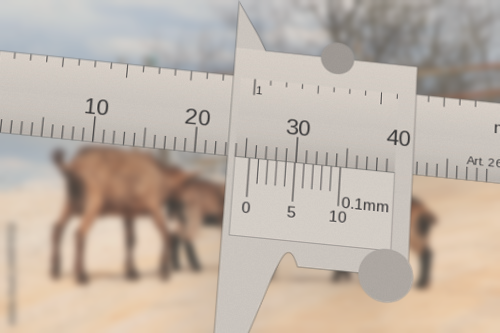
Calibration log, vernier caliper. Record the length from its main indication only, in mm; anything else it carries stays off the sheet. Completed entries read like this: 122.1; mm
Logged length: 25.4; mm
